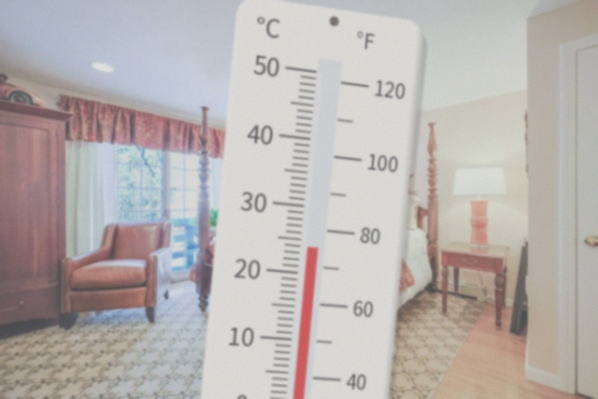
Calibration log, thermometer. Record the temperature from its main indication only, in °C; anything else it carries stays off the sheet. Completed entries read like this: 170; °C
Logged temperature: 24; °C
